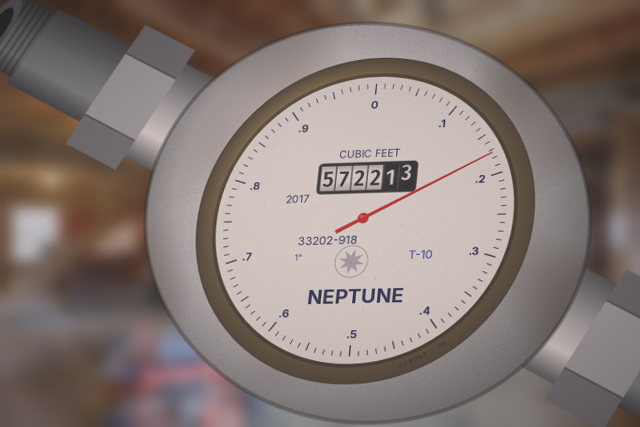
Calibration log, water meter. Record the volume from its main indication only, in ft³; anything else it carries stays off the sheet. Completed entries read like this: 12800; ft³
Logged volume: 572213.17; ft³
